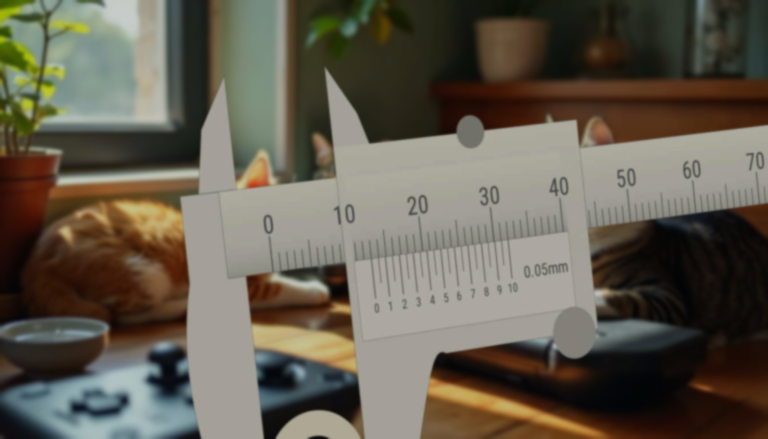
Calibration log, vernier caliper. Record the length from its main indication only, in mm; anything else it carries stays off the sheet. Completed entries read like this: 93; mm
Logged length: 13.0; mm
